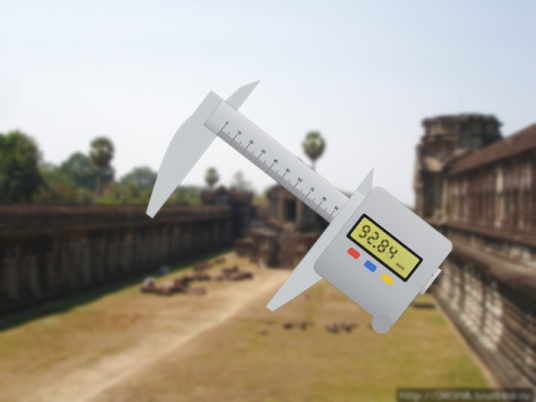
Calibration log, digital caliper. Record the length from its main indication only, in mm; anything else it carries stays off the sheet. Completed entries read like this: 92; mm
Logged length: 92.84; mm
